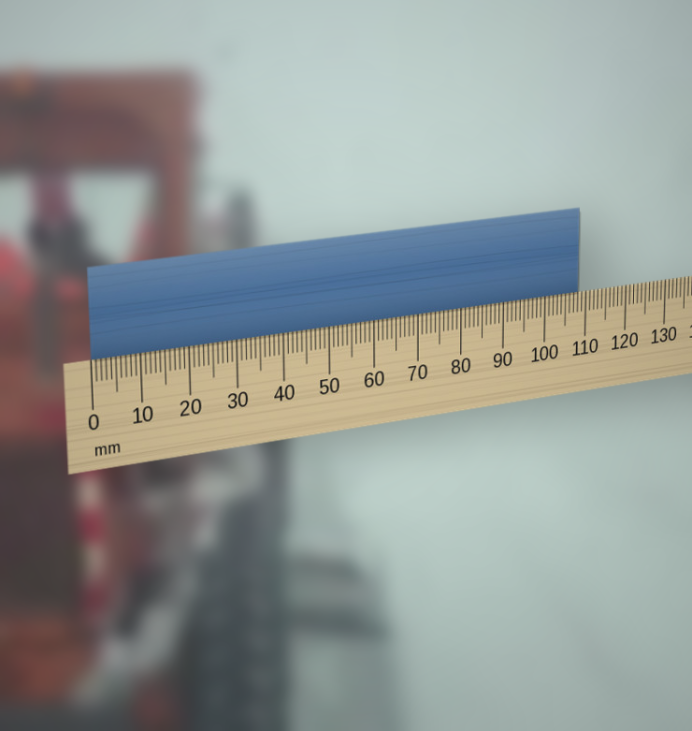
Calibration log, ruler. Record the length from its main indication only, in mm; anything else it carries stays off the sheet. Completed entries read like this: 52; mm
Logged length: 108; mm
